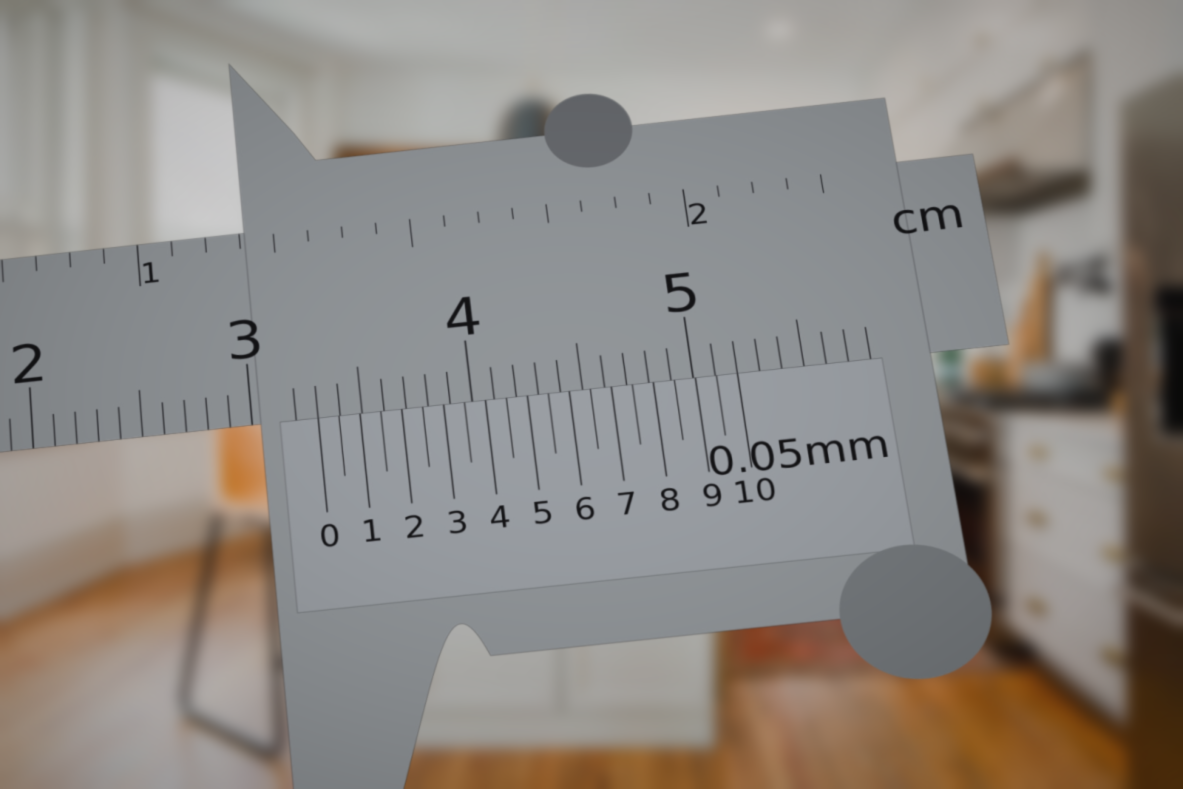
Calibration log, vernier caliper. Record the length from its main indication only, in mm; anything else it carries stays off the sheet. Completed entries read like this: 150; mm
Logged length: 33.0; mm
